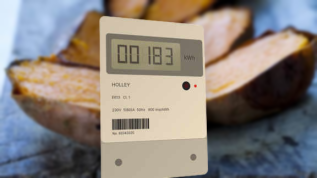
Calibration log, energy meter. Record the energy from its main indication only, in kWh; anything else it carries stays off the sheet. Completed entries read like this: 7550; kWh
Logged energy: 183; kWh
